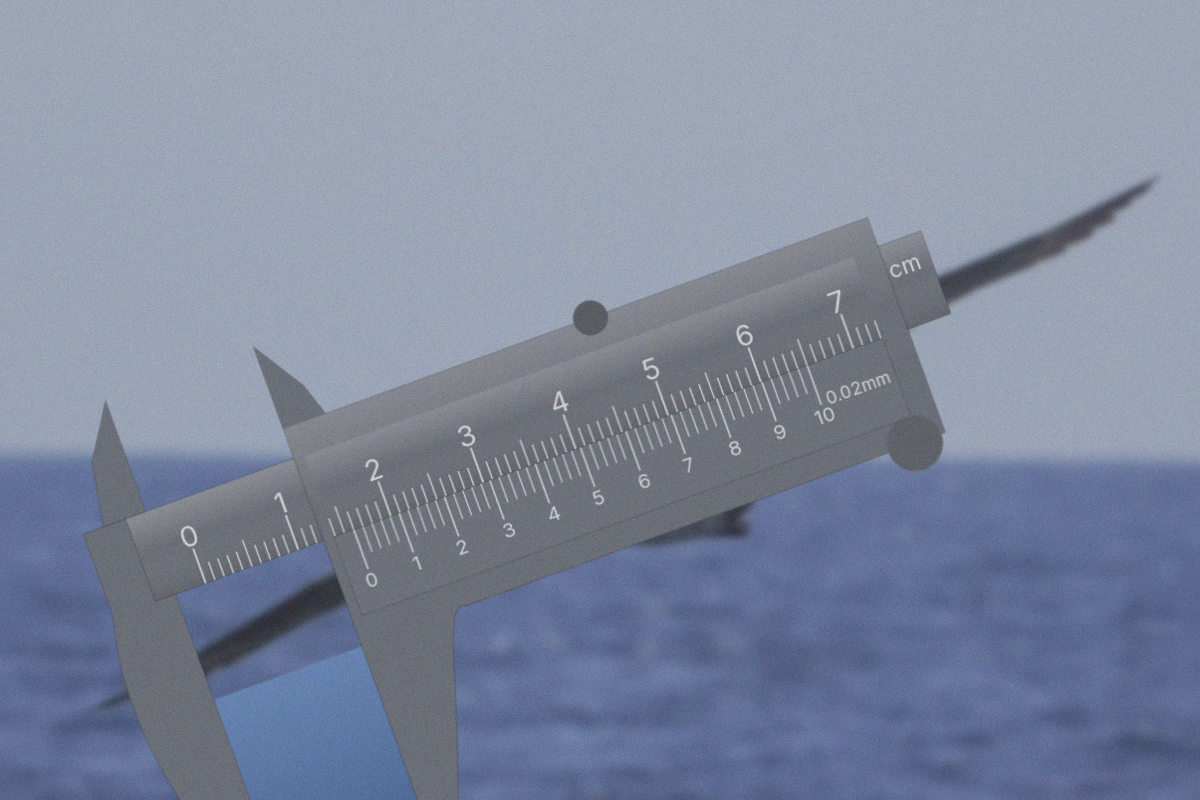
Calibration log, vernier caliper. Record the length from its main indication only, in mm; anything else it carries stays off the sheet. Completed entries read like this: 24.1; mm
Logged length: 16.0; mm
